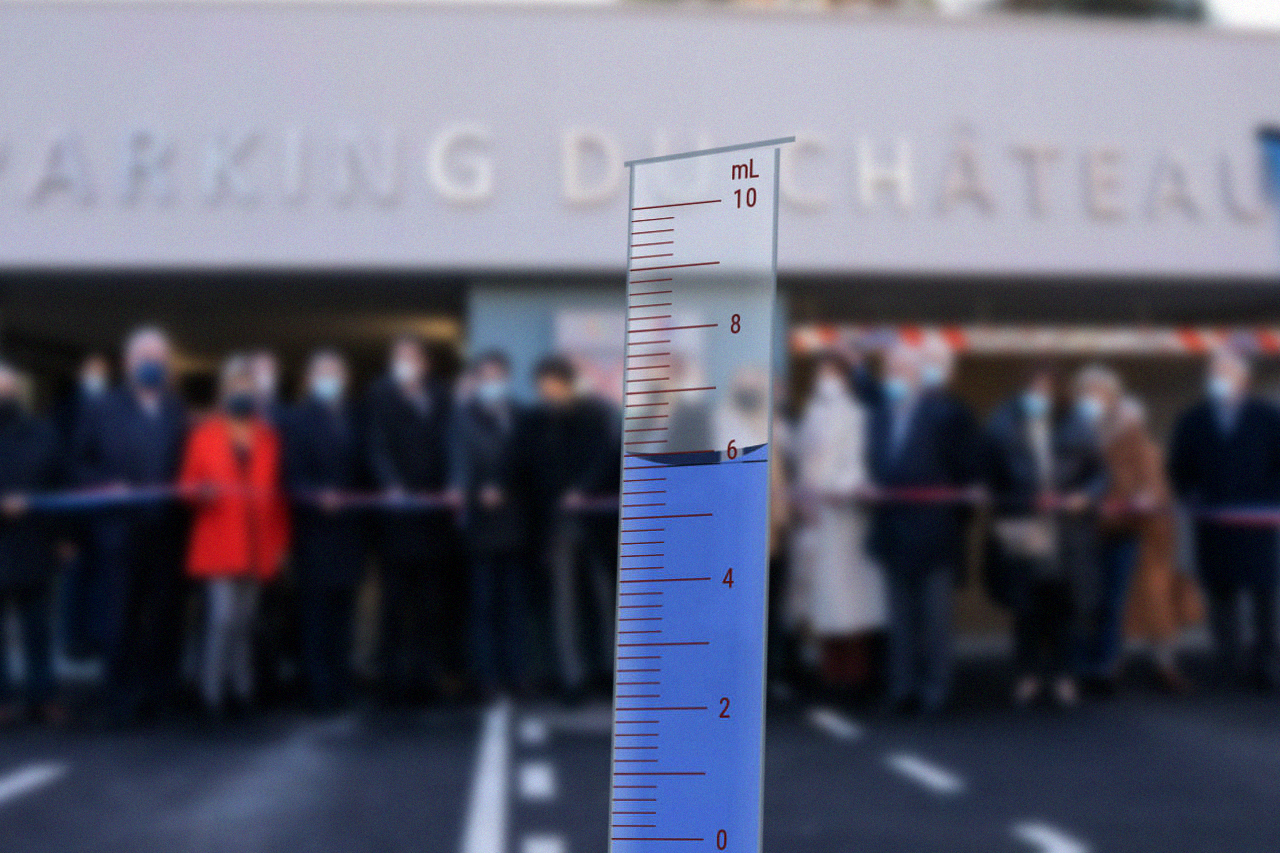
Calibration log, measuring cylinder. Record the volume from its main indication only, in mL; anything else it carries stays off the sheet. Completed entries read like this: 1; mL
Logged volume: 5.8; mL
